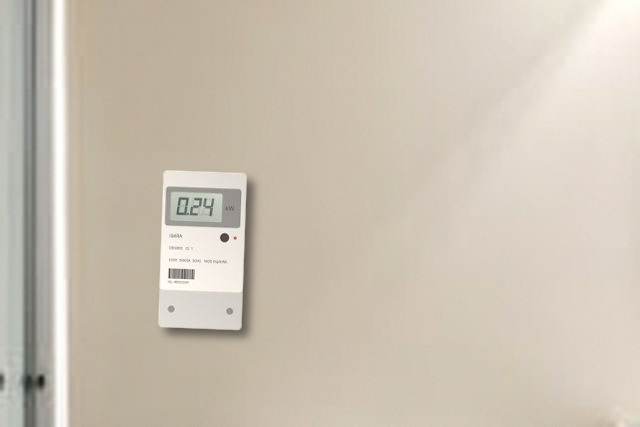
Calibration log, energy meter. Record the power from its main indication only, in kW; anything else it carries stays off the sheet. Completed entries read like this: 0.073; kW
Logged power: 0.24; kW
